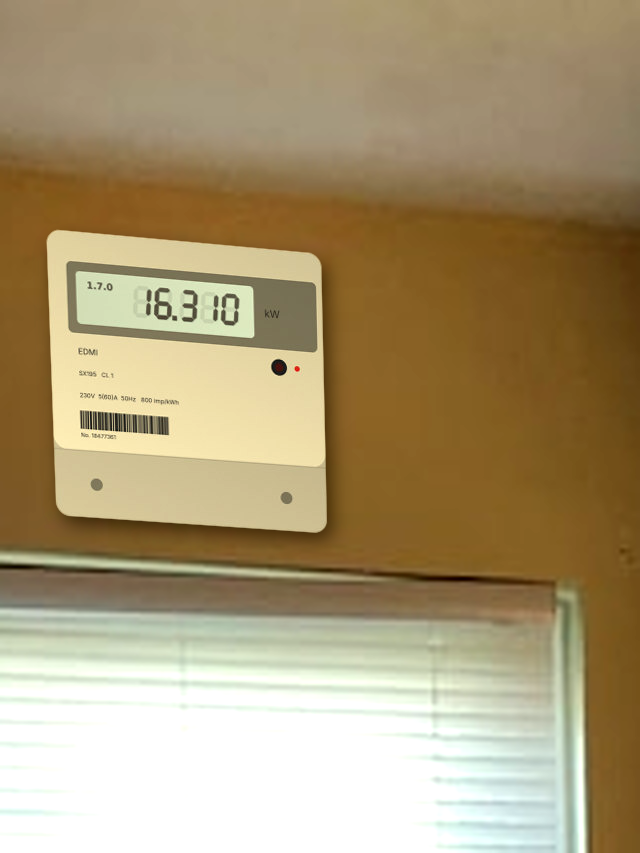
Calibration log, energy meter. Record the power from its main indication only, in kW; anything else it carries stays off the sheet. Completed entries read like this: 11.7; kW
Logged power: 16.310; kW
